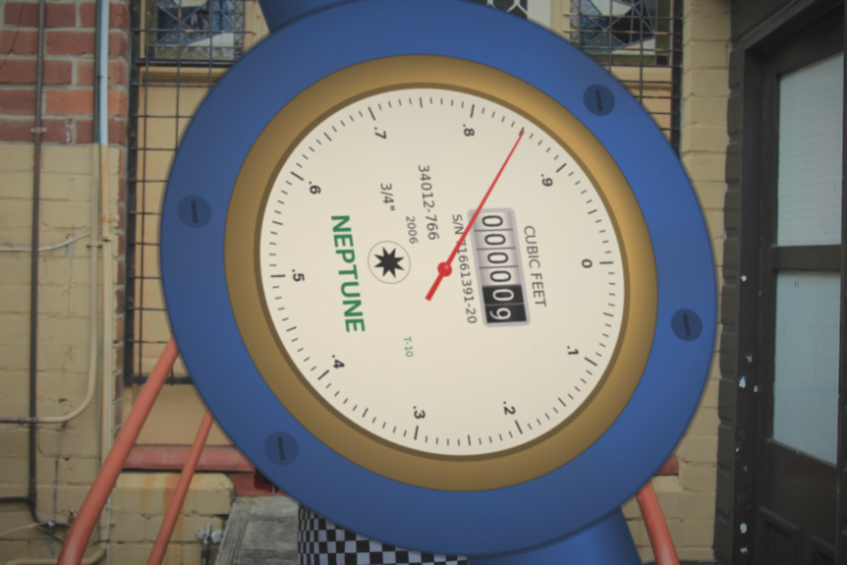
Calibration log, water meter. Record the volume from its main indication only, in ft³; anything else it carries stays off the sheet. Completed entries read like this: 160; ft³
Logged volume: 8.85; ft³
